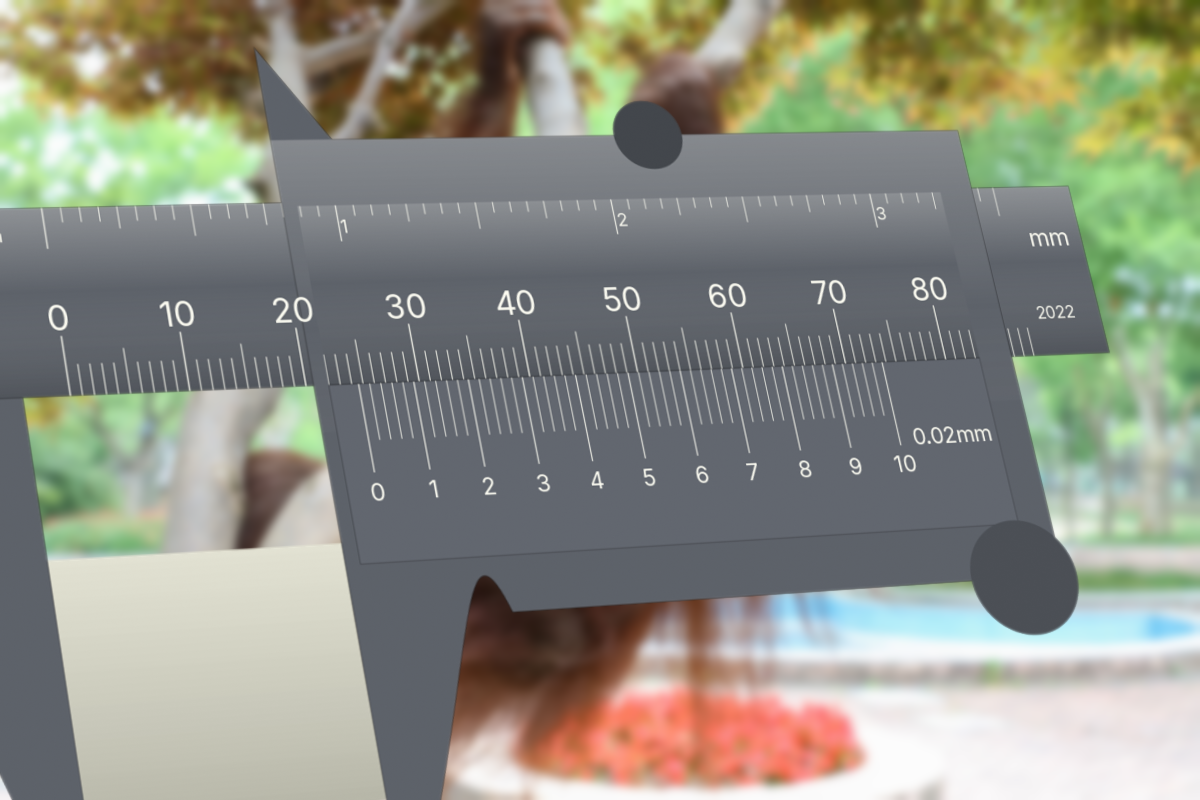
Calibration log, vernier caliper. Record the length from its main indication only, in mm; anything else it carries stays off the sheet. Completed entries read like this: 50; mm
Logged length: 24.6; mm
